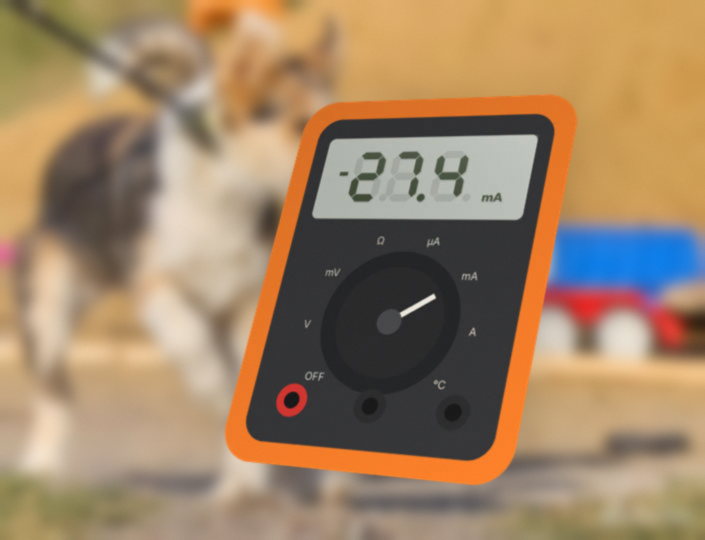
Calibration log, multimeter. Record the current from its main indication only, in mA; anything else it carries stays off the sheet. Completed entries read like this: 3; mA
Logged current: -27.4; mA
